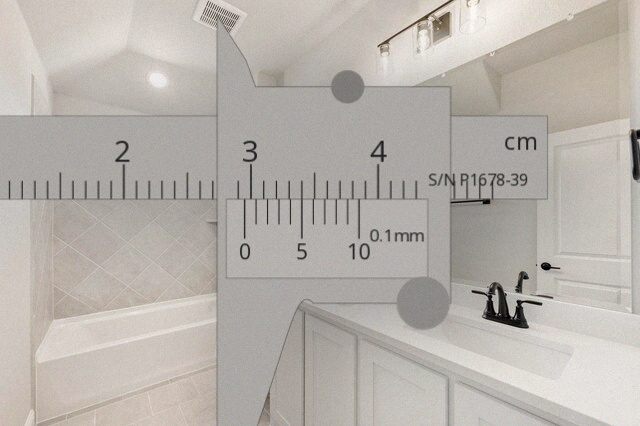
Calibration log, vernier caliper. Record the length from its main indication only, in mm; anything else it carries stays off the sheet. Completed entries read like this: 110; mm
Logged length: 29.5; mm
